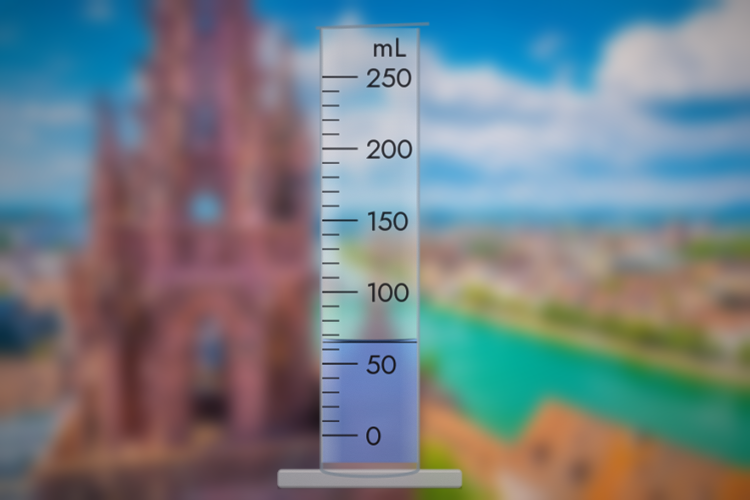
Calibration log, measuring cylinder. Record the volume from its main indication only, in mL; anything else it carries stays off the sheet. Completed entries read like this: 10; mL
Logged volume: 65; mL
